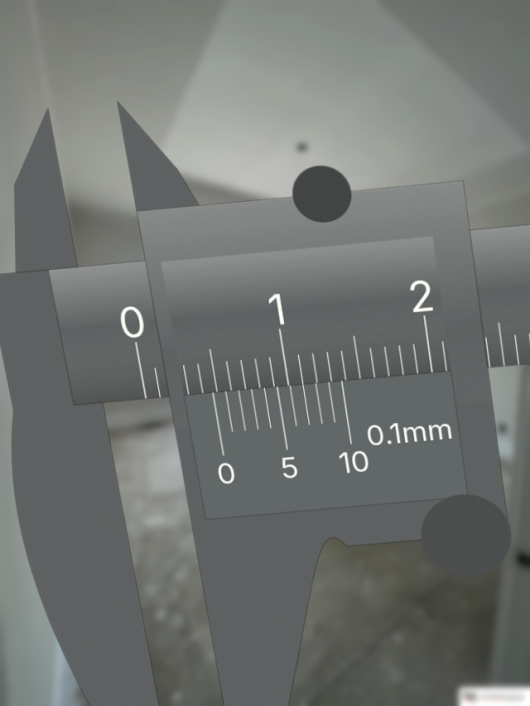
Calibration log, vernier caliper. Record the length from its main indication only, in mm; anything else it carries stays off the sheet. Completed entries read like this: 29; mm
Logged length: 4.7; mm
